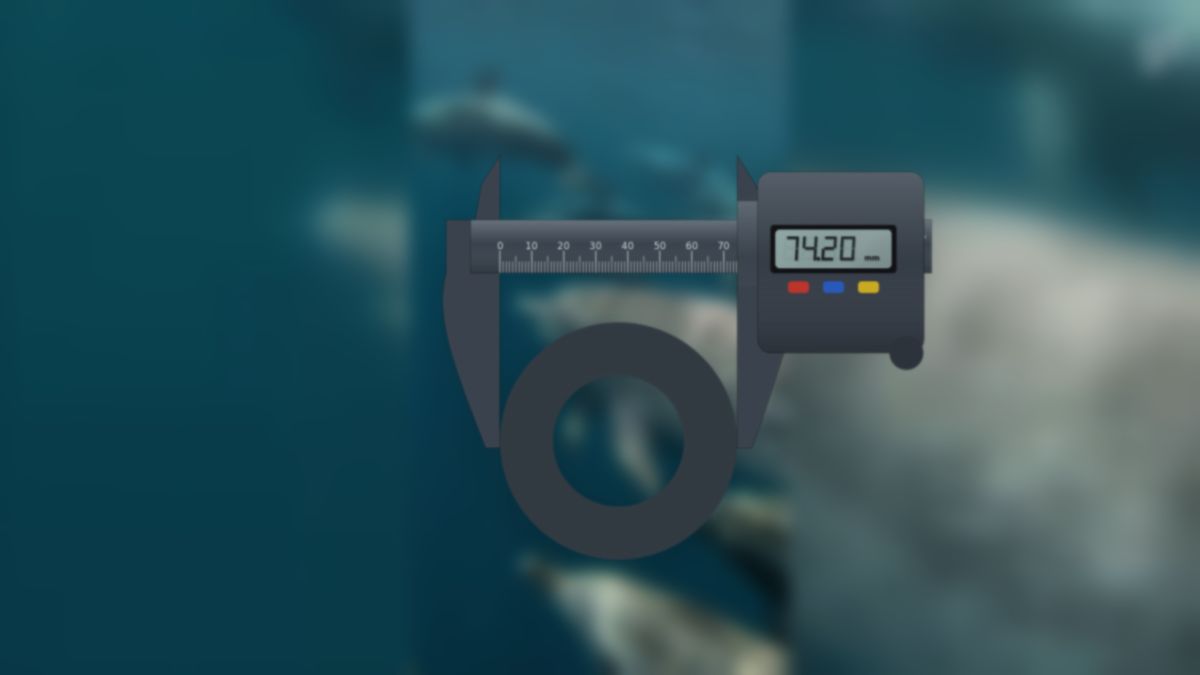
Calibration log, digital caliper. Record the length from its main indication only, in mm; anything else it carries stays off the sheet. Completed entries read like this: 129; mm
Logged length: 74.20; mm
